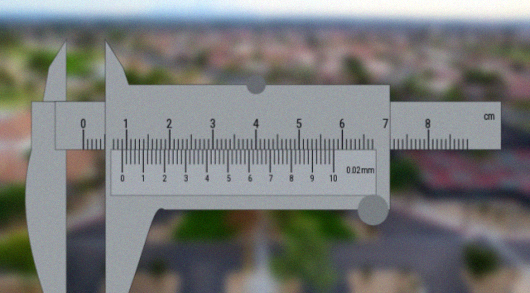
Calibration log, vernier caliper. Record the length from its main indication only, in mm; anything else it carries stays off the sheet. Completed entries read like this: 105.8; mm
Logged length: 9.0; mm
